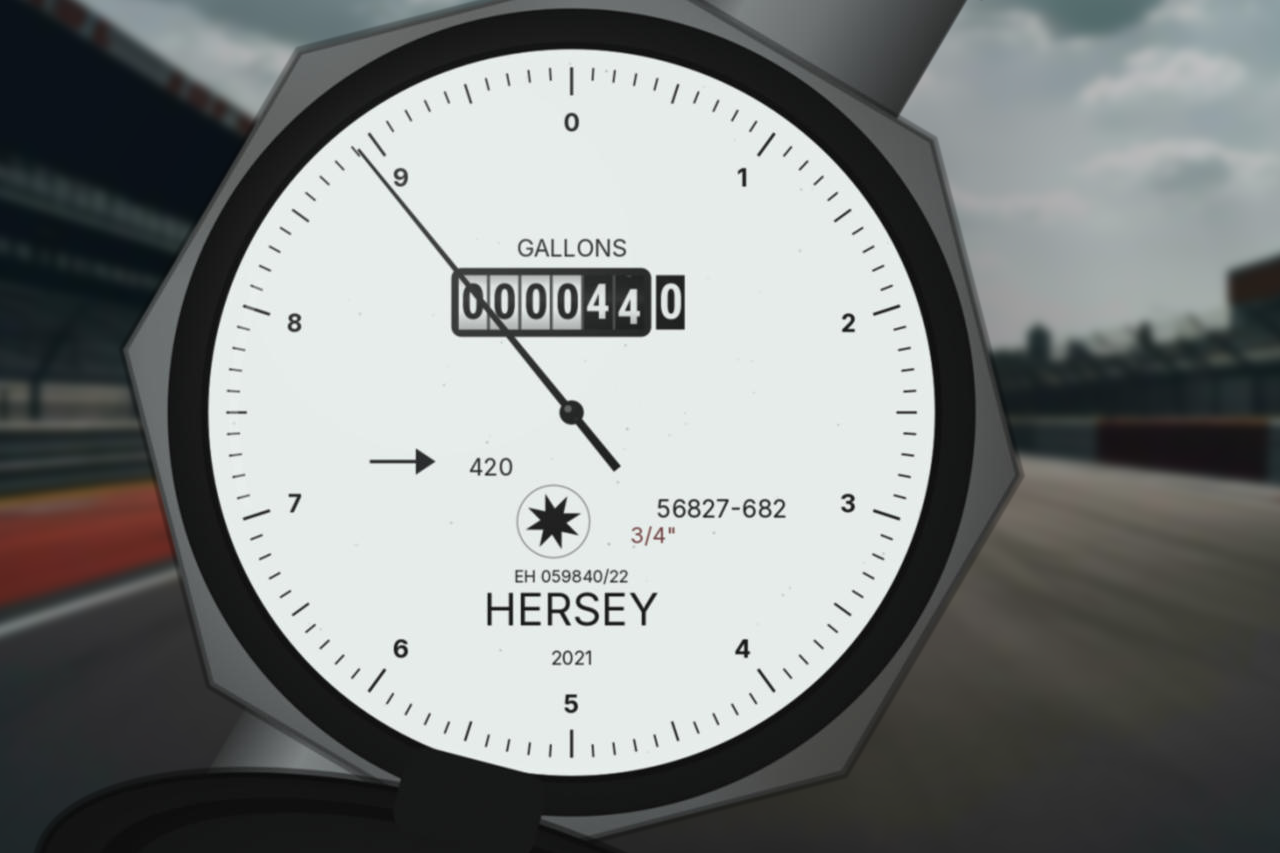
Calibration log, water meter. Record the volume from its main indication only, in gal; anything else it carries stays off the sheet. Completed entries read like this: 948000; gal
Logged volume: 438.9; gal
